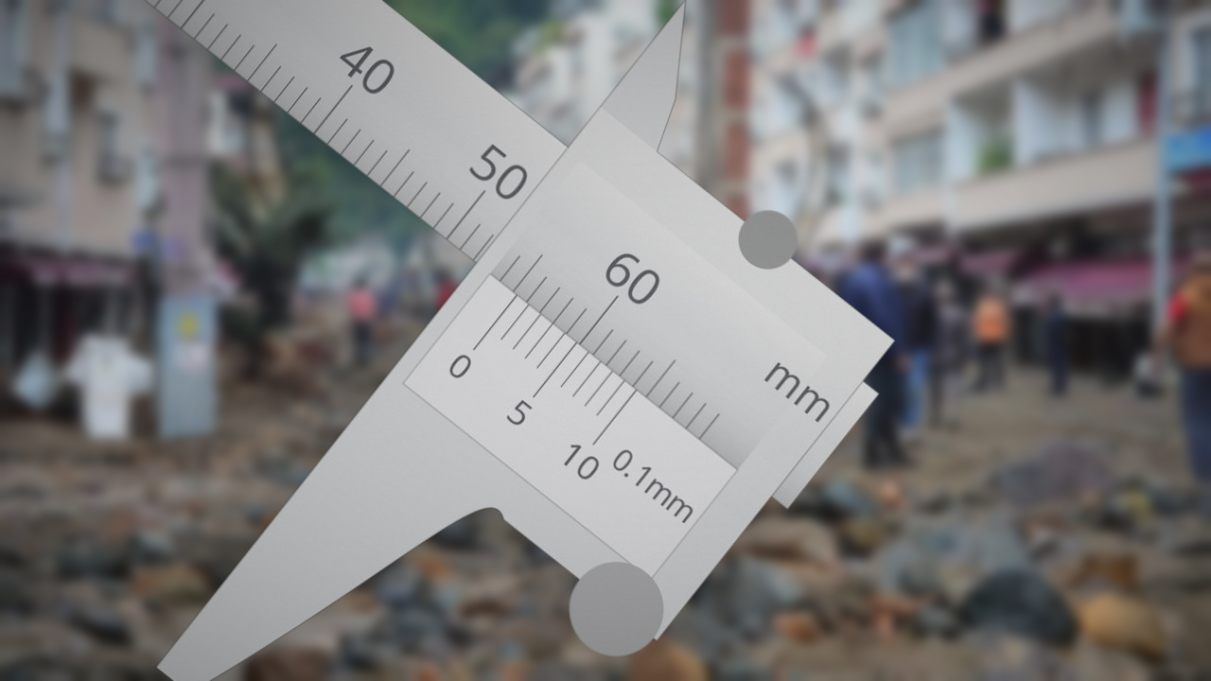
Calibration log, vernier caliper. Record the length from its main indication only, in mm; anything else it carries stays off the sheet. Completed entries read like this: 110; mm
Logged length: 55.3; mm
